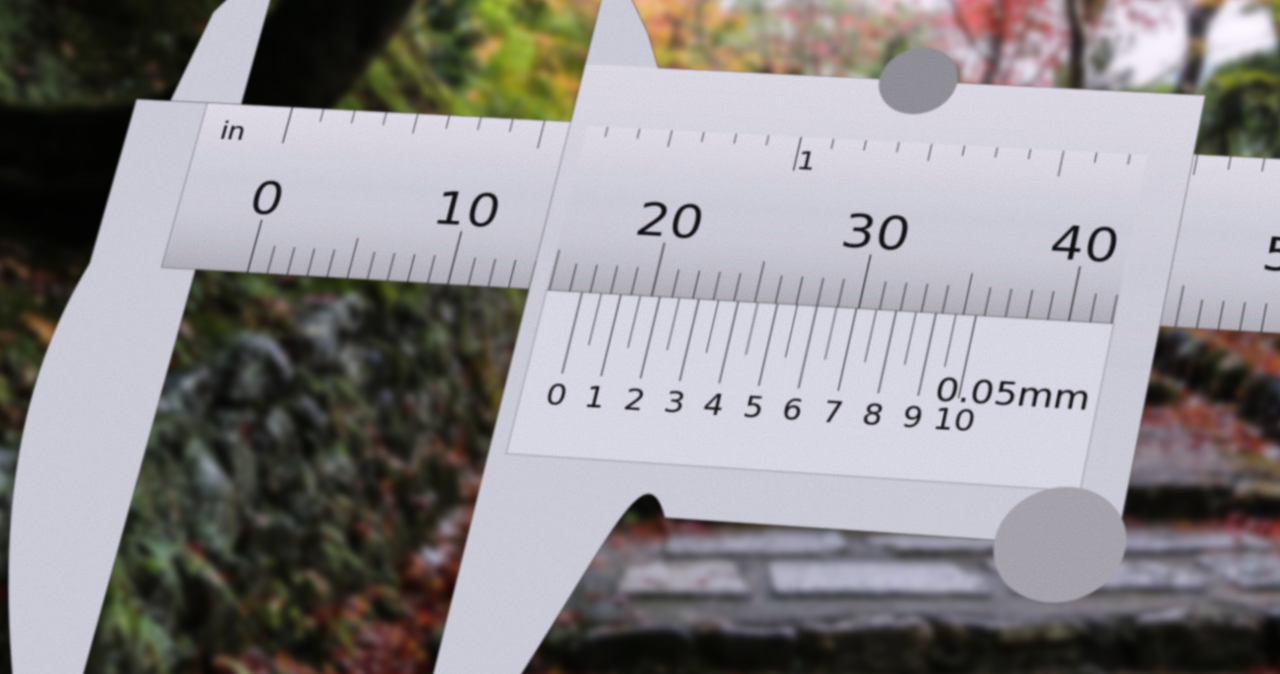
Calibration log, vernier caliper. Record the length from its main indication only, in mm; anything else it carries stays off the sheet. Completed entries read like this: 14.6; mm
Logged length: 16.6; mm
